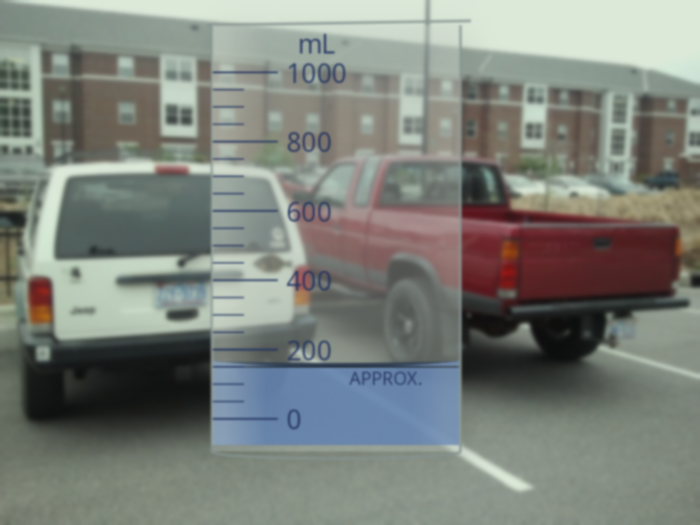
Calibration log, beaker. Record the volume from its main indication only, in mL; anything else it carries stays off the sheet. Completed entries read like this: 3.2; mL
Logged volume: 150; mL
